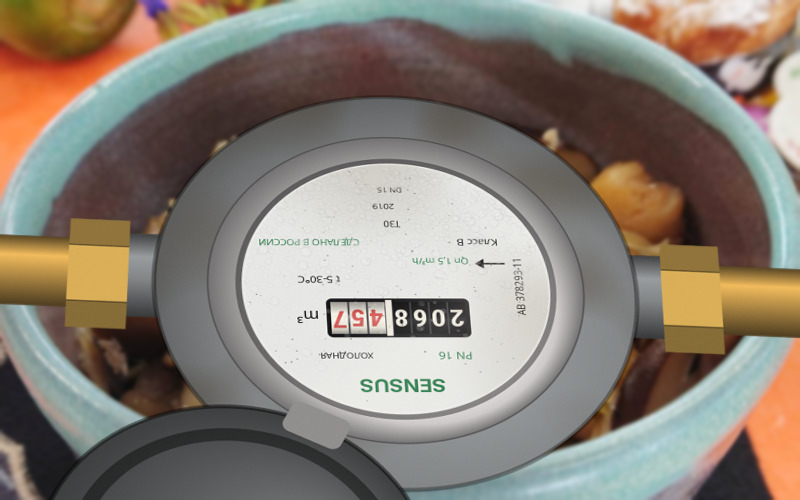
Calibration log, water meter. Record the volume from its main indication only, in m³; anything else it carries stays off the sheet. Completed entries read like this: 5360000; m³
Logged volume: 2068.457; m³
